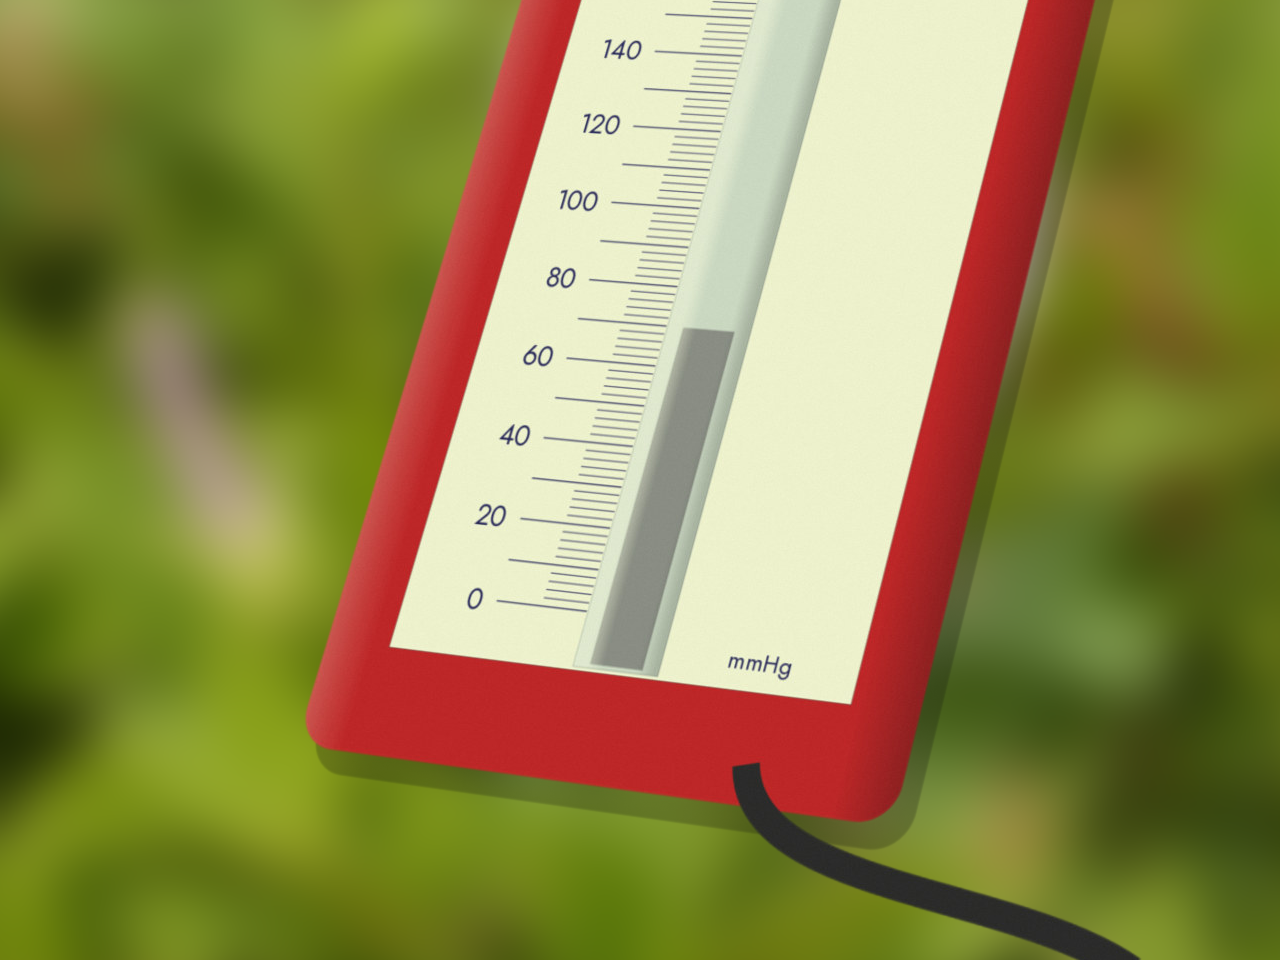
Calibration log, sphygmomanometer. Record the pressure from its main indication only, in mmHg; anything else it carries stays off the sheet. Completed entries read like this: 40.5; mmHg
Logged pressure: 70; mmHg
